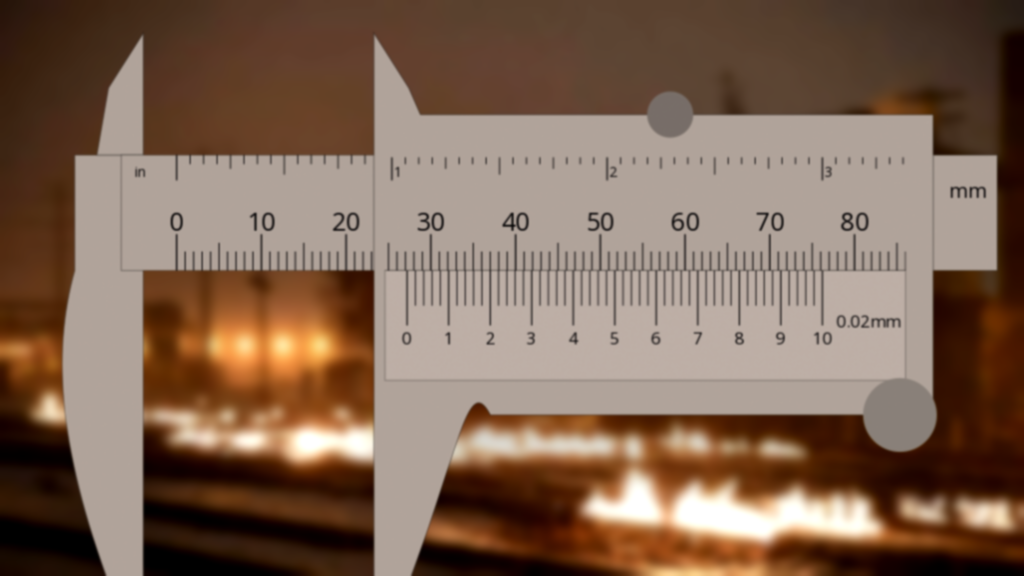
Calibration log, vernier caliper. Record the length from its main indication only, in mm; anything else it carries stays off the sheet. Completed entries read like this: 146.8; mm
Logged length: 27.2; mm
